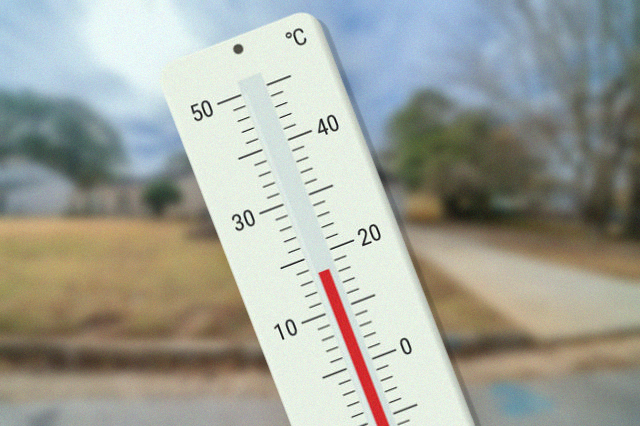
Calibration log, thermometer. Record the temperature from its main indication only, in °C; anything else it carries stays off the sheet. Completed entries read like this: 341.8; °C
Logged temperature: 17; °C
